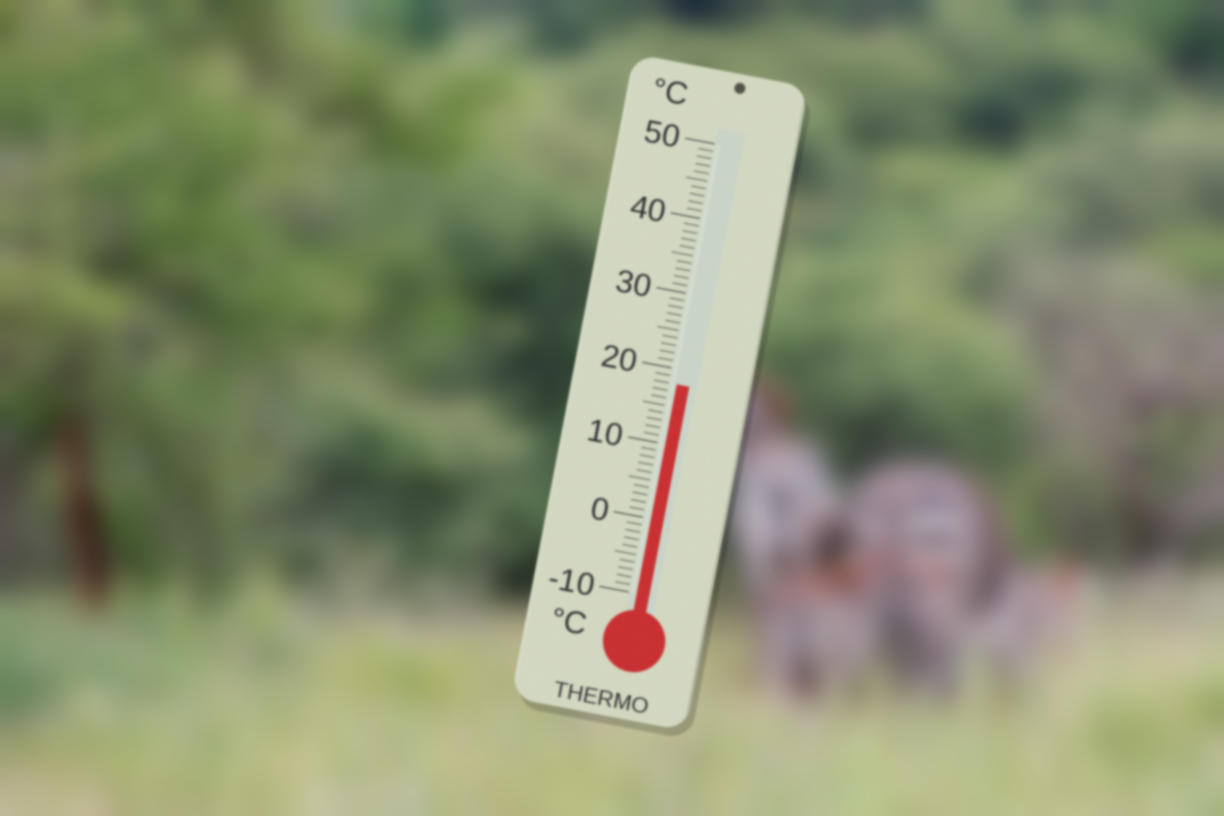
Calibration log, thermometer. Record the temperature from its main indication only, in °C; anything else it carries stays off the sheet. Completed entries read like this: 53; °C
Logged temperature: 18; °C
